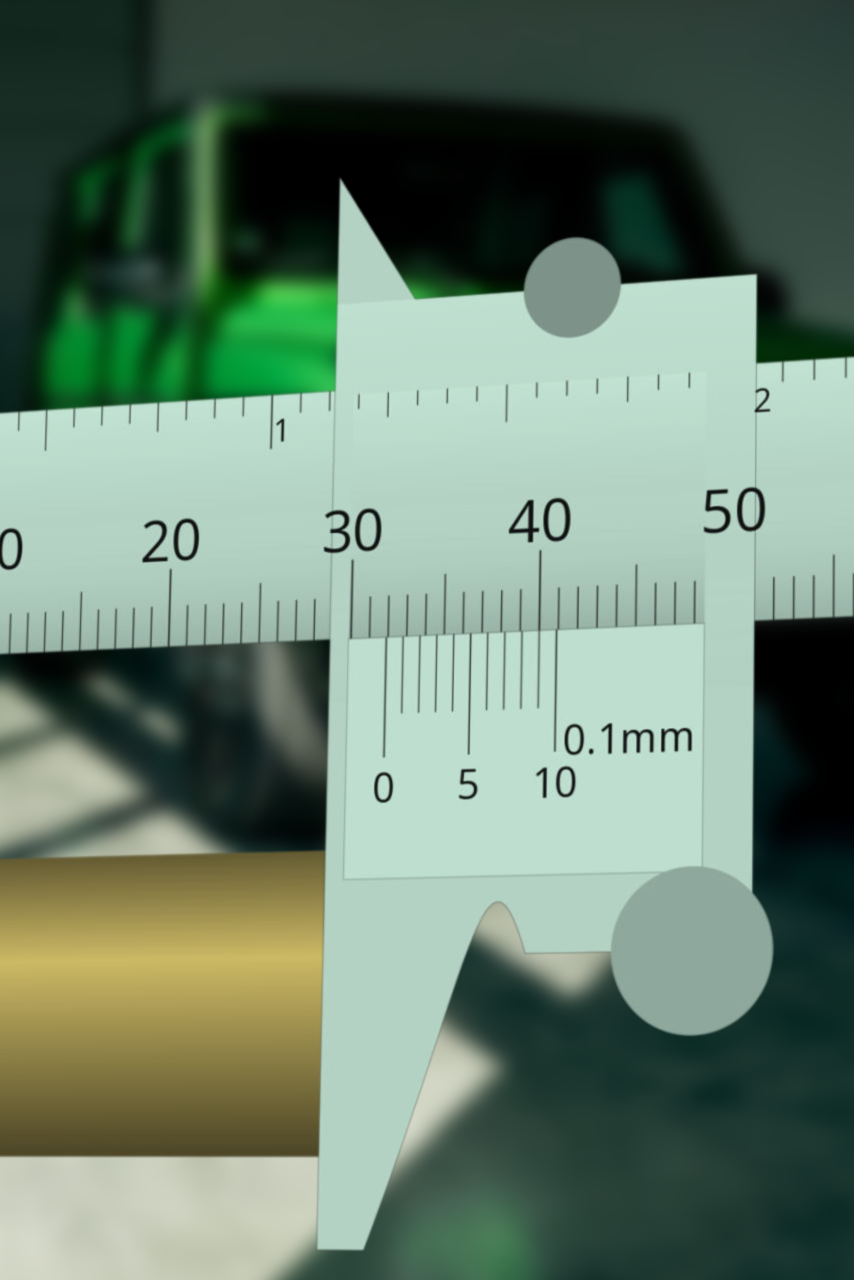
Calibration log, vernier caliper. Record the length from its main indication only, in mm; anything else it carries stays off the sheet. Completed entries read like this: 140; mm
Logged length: 31.9; mm
